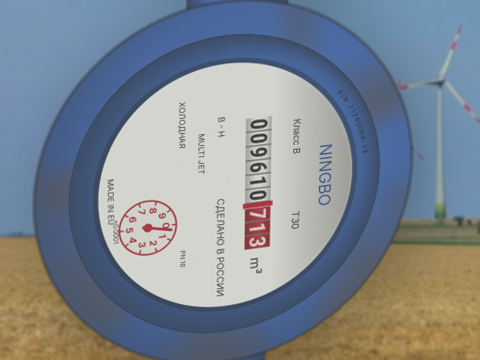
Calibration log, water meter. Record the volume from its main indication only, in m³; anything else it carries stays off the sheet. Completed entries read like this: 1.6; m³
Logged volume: 9610.7130; m³
